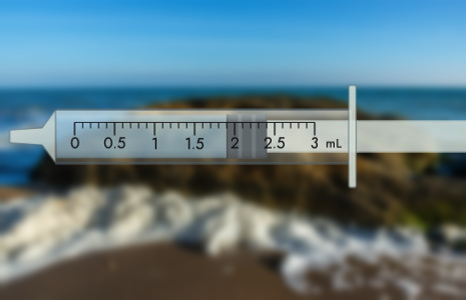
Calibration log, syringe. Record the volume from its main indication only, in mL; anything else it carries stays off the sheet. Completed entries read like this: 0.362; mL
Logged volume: 1.9; mL
